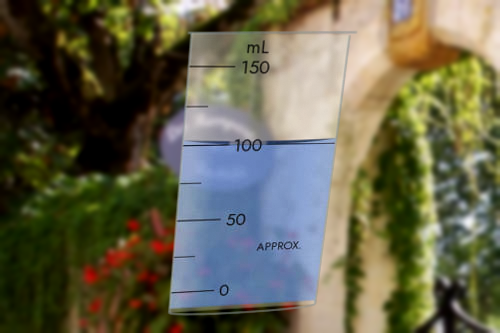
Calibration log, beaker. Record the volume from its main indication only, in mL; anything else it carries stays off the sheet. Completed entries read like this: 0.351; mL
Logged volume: 100; mL
